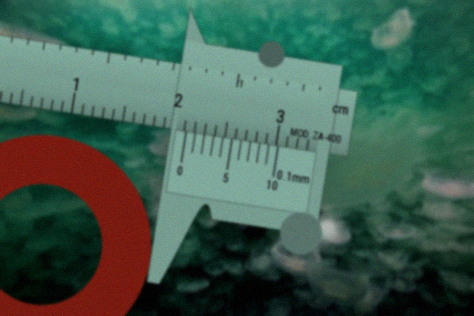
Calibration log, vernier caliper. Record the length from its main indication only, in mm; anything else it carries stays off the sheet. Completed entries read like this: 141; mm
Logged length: 21.2; mm
